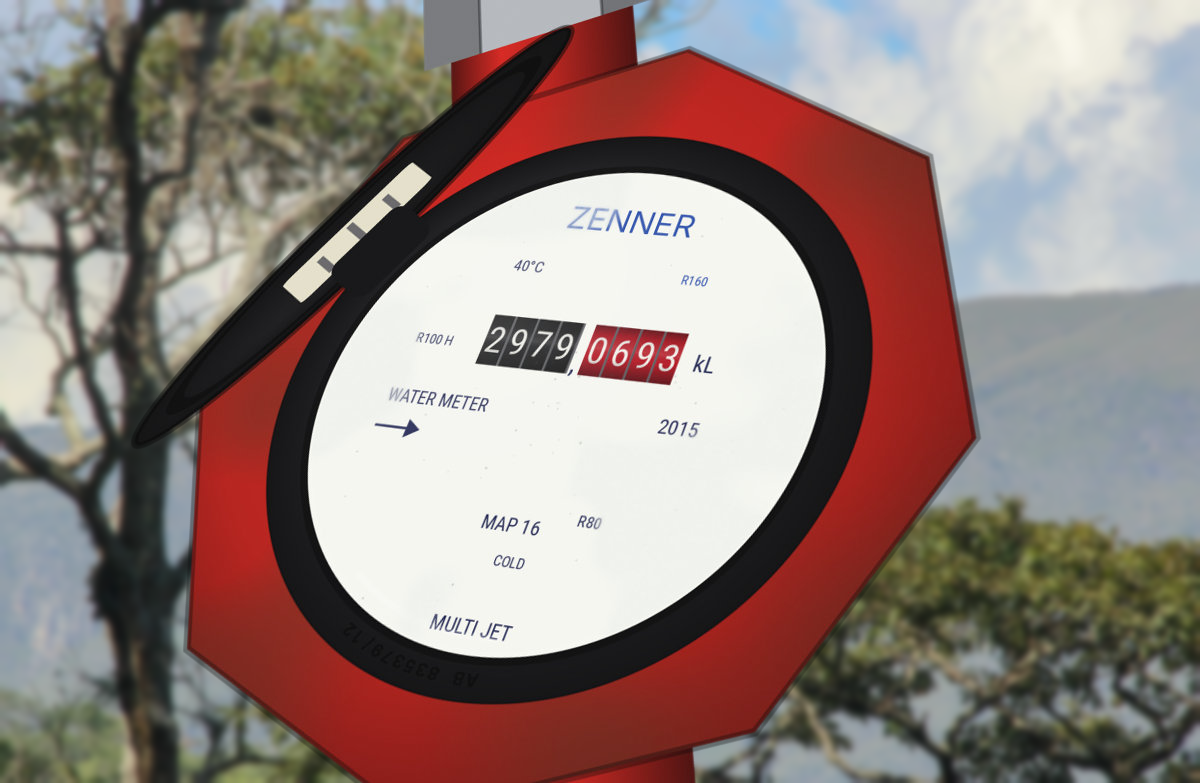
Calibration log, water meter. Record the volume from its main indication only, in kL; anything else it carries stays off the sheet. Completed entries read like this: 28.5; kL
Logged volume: 2979.0693; kL
